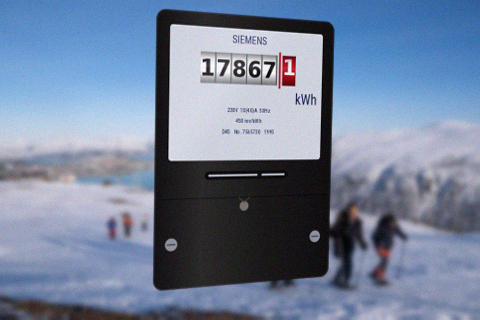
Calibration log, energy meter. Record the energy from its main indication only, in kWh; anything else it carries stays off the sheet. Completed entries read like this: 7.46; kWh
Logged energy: 17867.1; kWh
